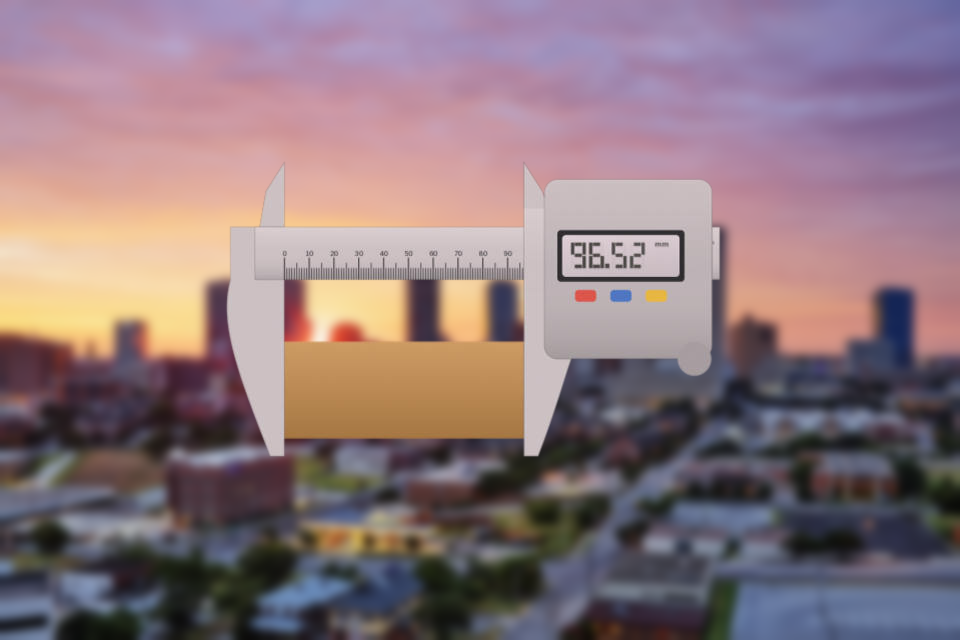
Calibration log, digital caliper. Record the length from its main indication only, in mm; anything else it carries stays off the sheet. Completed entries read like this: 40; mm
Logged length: 96.52; mm
